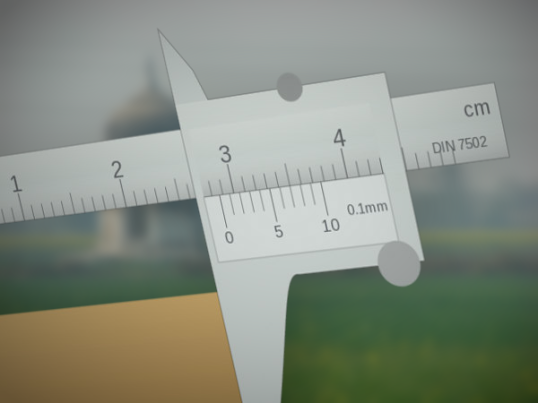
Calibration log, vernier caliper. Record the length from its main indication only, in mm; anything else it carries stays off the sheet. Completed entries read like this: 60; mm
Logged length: 28.7; mm
